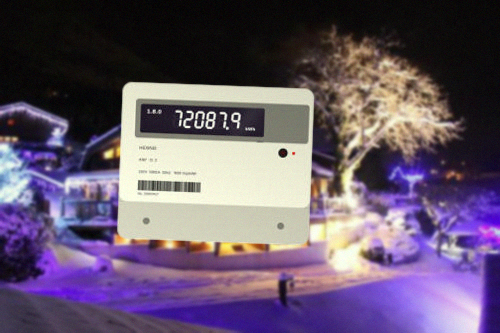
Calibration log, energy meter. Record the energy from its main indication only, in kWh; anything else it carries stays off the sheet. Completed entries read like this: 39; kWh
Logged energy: 72087.9; kWh
